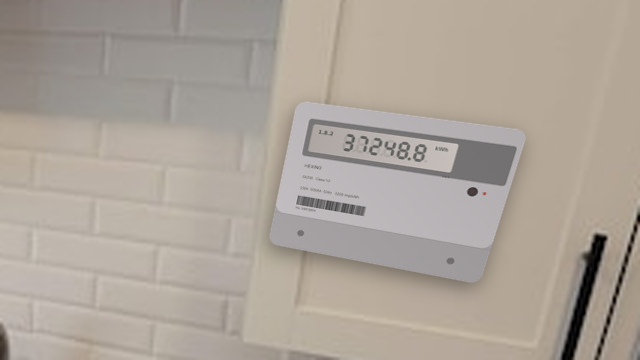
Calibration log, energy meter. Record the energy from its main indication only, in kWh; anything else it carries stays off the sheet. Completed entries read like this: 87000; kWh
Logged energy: 37248.8; kWh
